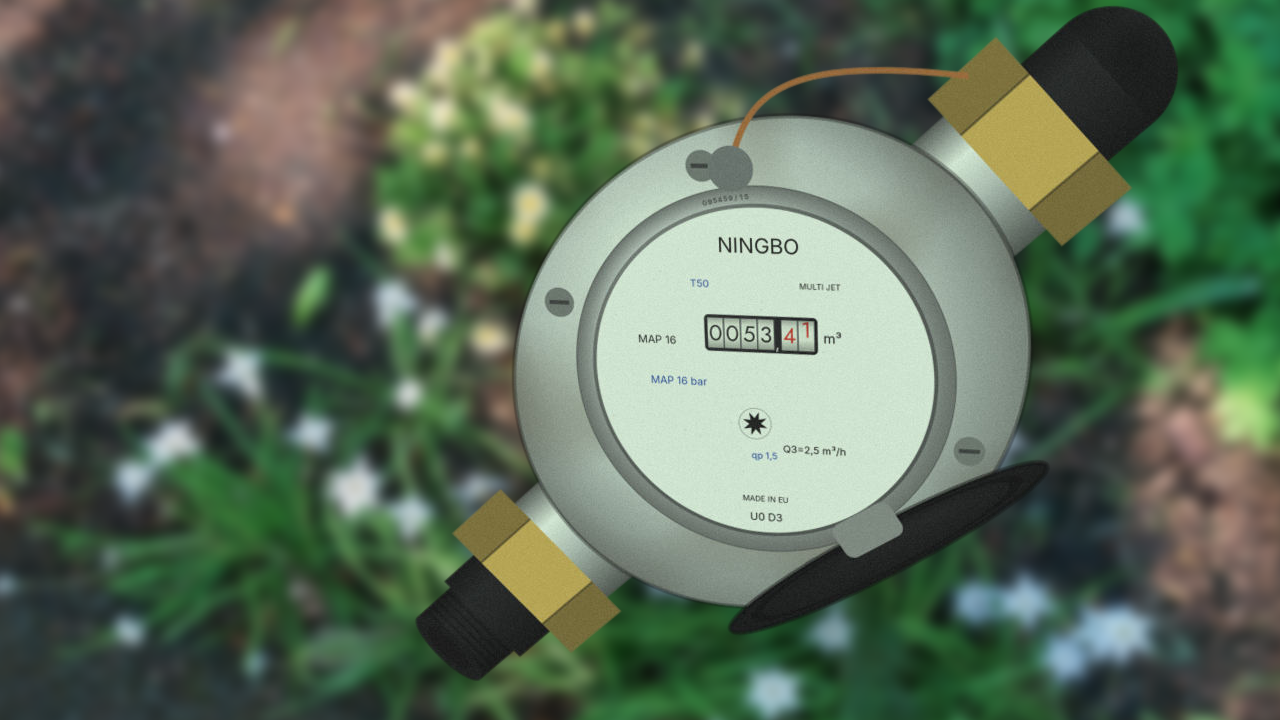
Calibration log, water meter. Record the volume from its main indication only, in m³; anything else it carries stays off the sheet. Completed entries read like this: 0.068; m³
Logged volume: 53.41; m³
